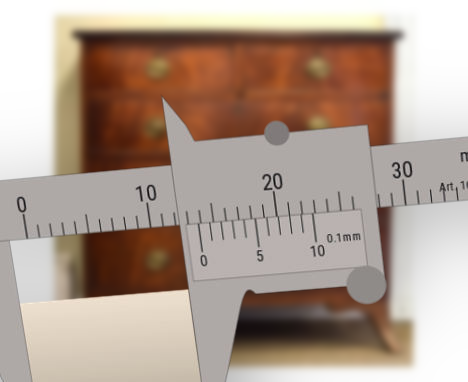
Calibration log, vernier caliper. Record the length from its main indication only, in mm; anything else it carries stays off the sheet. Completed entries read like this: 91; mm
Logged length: 13.8; mm
